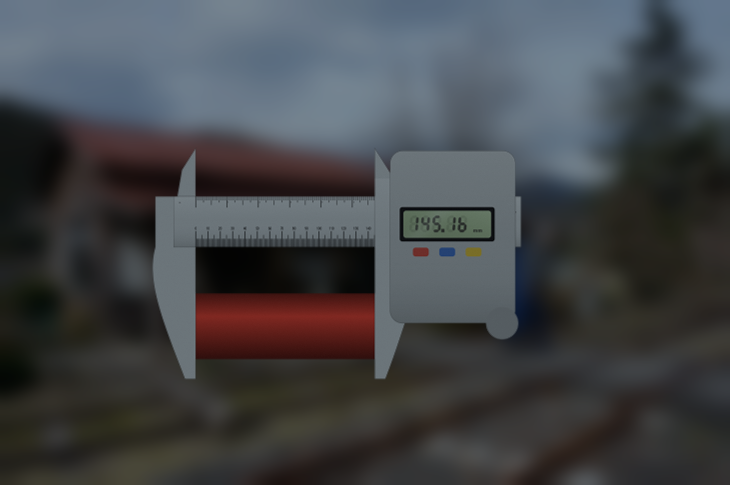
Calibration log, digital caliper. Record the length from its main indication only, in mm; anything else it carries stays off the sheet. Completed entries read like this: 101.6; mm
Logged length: 145.16; mm
